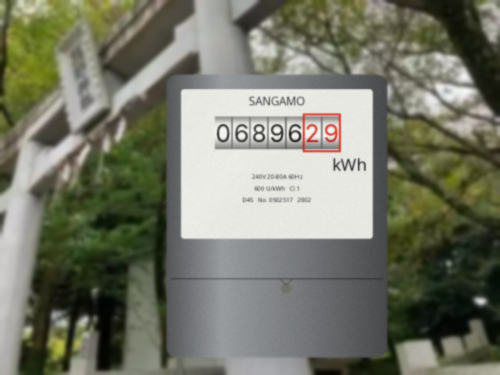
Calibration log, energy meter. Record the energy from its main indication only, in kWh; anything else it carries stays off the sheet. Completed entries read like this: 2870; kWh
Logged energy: 6896.29; kWh
